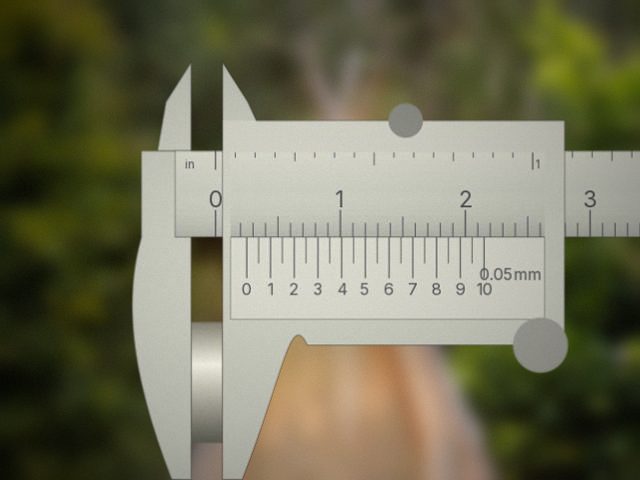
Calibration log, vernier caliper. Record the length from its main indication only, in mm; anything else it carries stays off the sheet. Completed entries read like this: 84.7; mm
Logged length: 2.5; mm
